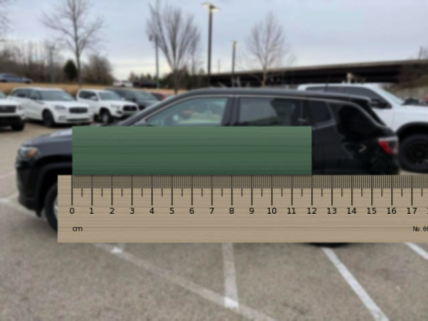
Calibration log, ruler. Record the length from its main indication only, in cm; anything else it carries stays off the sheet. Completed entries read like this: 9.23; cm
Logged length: 12; cm
